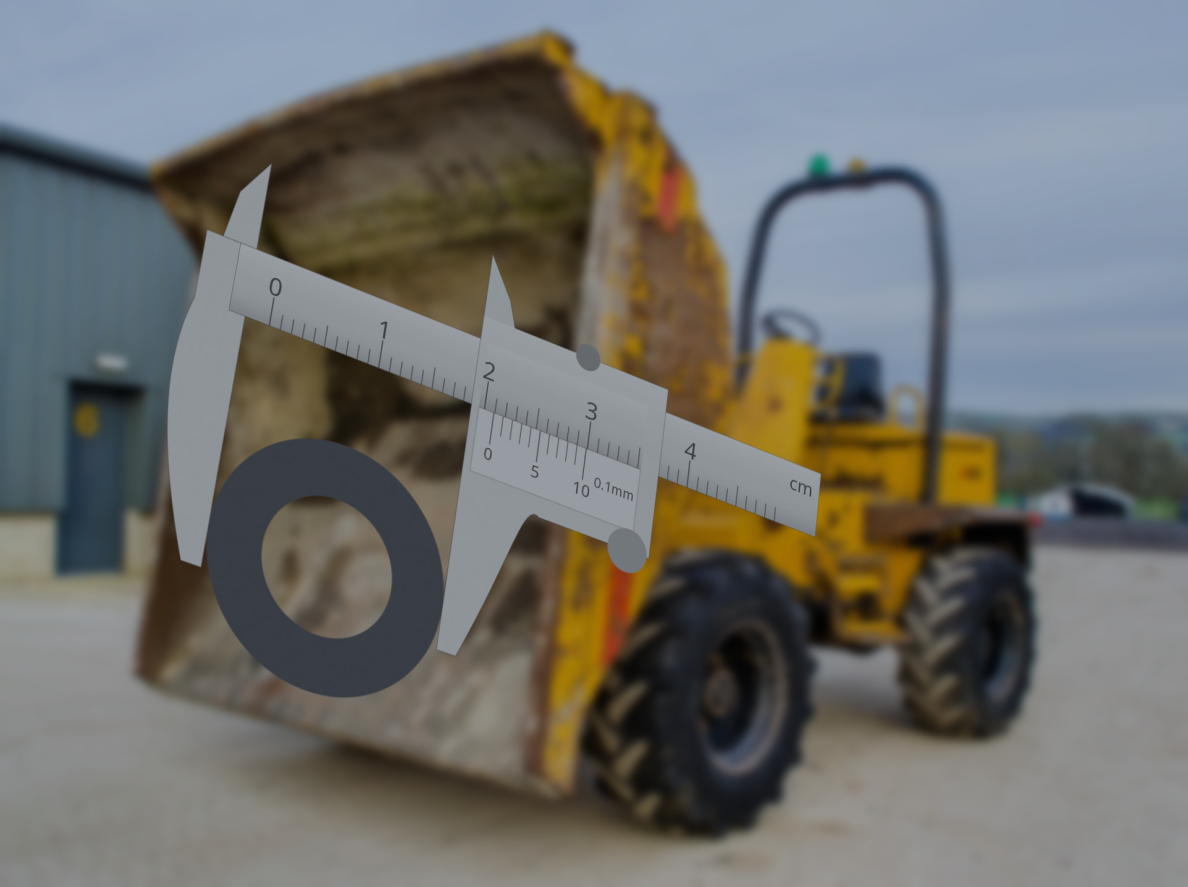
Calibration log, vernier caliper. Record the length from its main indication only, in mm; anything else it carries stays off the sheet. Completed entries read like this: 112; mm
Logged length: 20.9; mm
